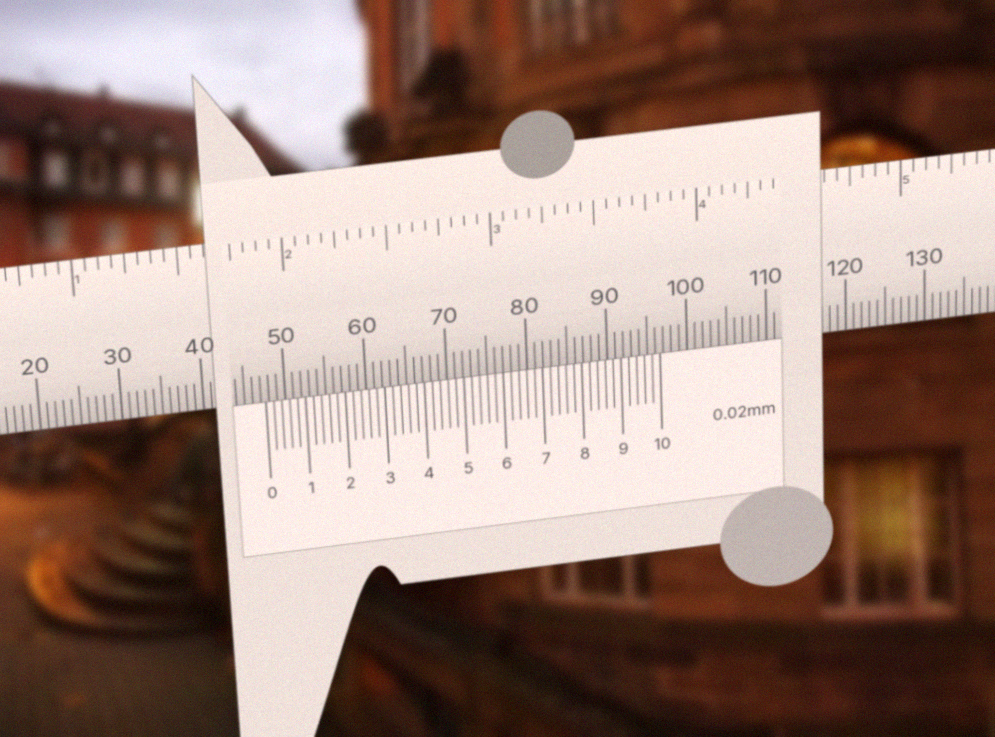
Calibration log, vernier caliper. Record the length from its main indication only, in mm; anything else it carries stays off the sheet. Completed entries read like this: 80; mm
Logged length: 47.6; mm
